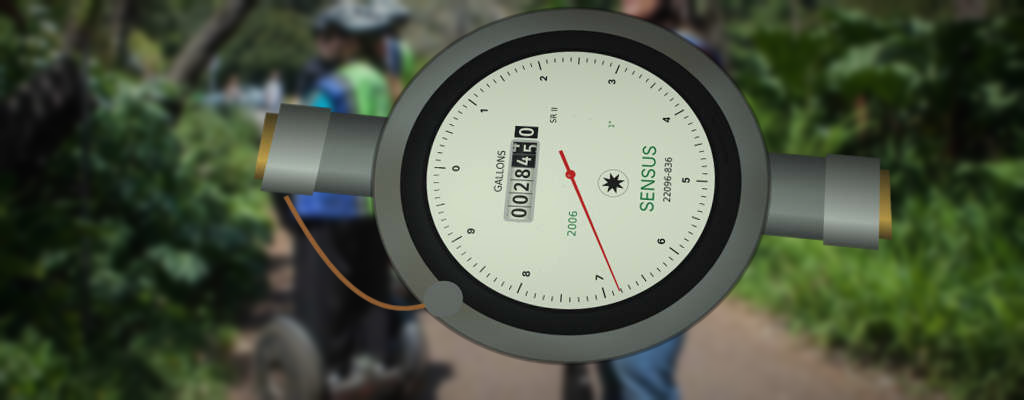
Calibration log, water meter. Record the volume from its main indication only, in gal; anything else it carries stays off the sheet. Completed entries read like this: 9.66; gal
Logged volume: 28446.8; gal
